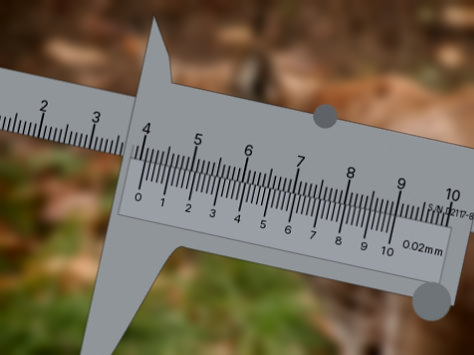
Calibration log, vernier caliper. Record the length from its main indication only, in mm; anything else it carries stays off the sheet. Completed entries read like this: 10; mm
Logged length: 41.0; mm
